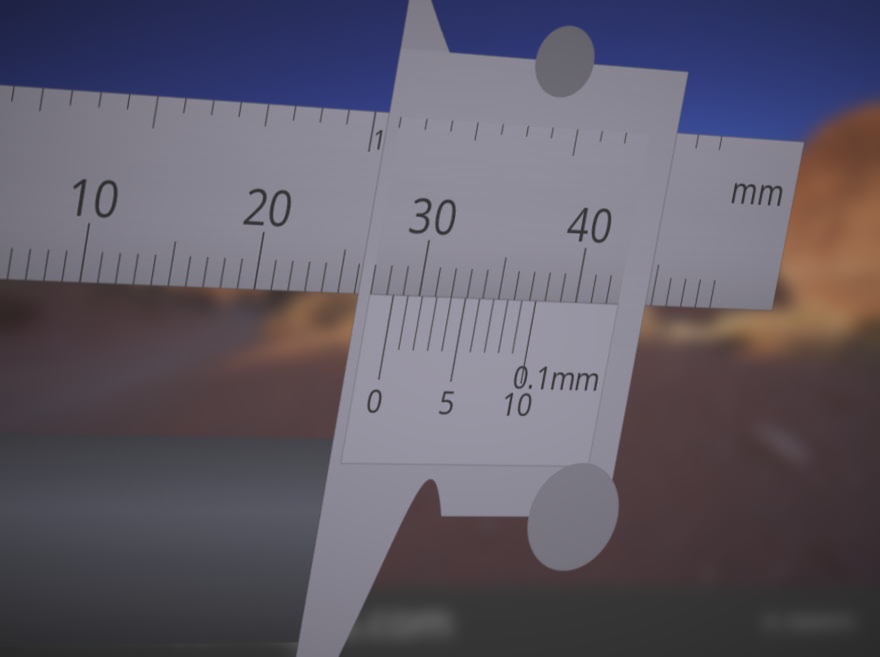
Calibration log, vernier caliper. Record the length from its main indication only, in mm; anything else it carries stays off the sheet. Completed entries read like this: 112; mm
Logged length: 28.4; mm
